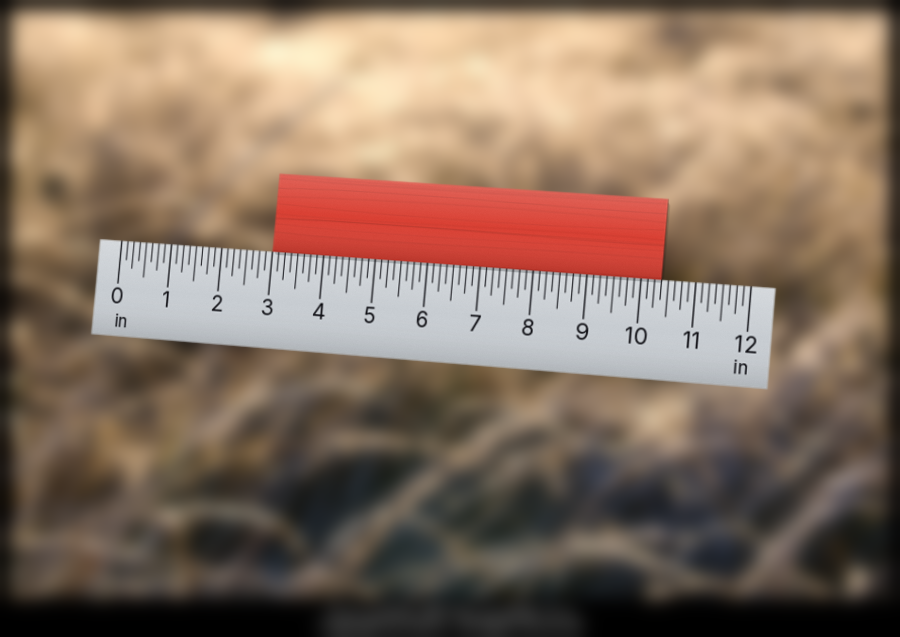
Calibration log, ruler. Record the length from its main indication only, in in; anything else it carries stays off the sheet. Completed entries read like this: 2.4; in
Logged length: 7.375; in
